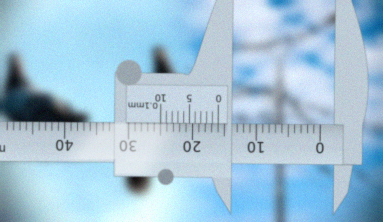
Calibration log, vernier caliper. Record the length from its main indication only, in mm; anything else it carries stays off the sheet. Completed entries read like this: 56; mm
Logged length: 16.0; mm
